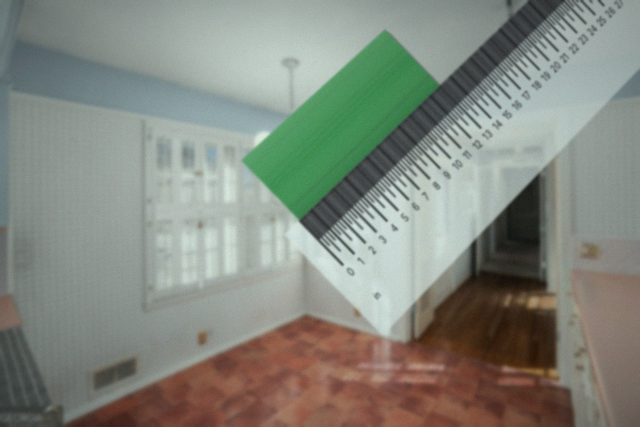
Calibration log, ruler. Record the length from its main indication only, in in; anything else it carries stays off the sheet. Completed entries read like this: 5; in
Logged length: 13; in
